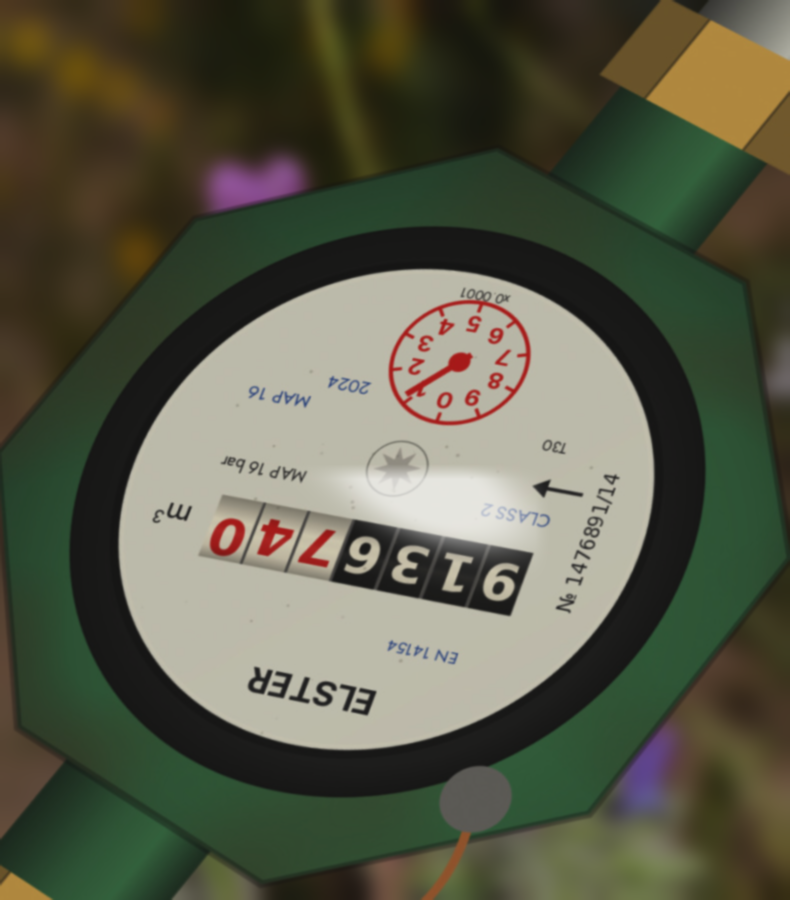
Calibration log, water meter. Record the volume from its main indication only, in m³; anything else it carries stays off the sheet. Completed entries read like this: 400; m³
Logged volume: 9136.7401; m³
